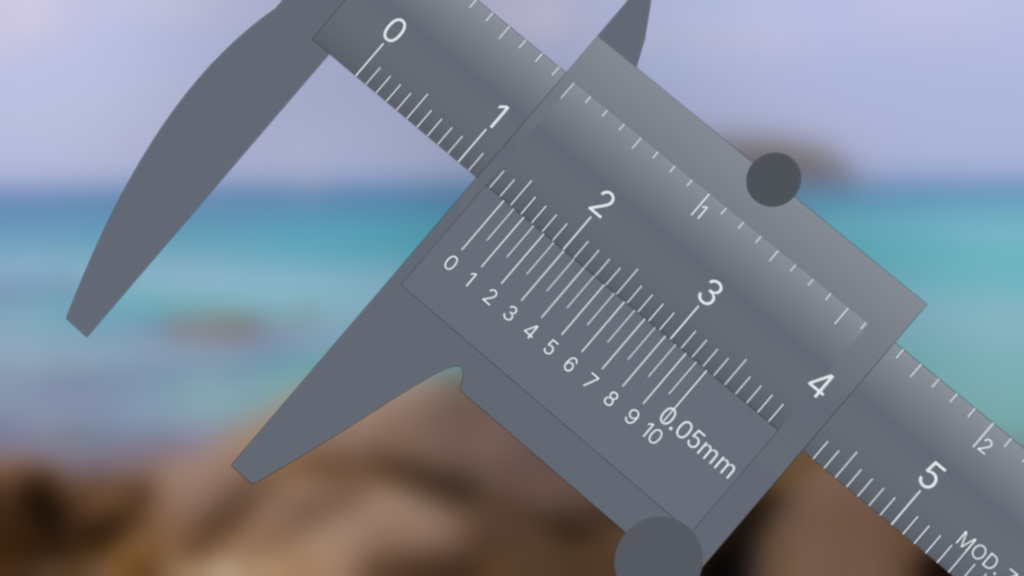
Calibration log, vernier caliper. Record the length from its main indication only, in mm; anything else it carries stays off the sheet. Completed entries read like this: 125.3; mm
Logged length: 14.4; mm
